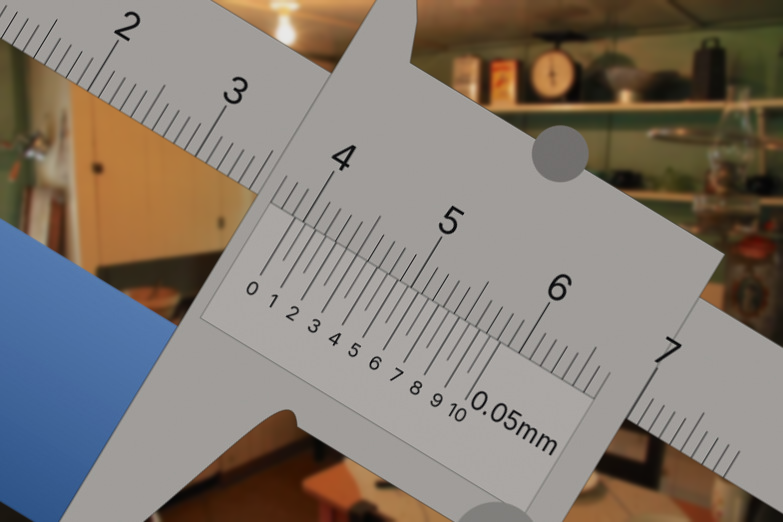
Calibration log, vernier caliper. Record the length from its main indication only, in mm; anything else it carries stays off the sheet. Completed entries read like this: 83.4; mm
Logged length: 39.3; mm
